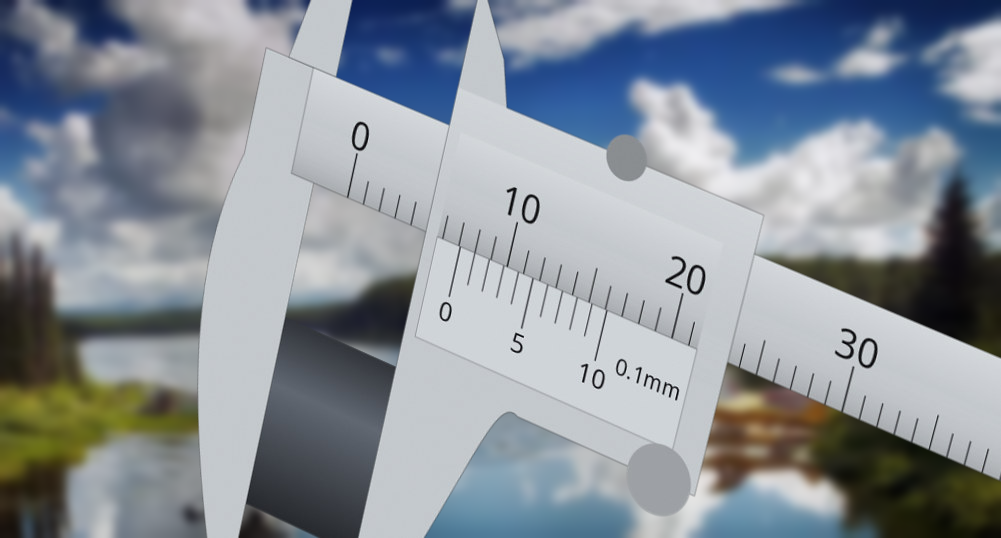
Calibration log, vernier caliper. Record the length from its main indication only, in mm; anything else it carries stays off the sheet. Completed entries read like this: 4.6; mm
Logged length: 7.1; mm
